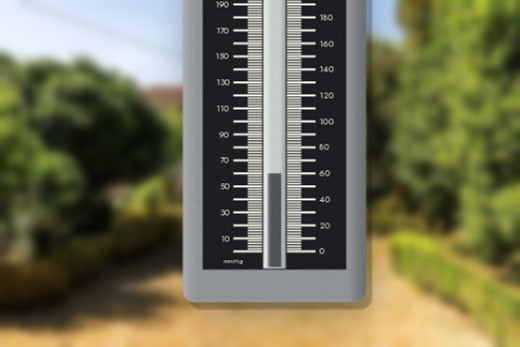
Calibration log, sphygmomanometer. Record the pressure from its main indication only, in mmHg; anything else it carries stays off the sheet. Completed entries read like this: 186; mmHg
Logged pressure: 60; mmHg
